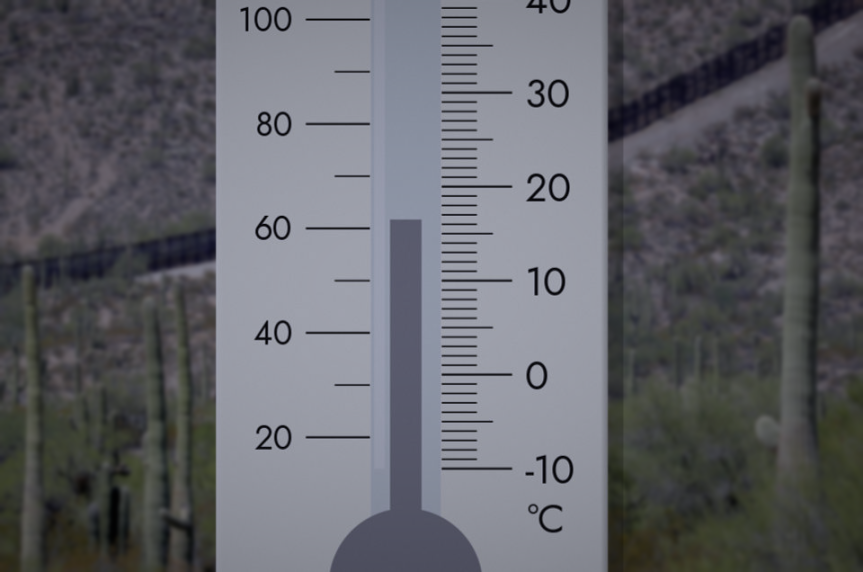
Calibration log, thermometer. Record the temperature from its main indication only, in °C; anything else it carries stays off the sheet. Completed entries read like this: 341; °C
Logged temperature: 16.5; °C
